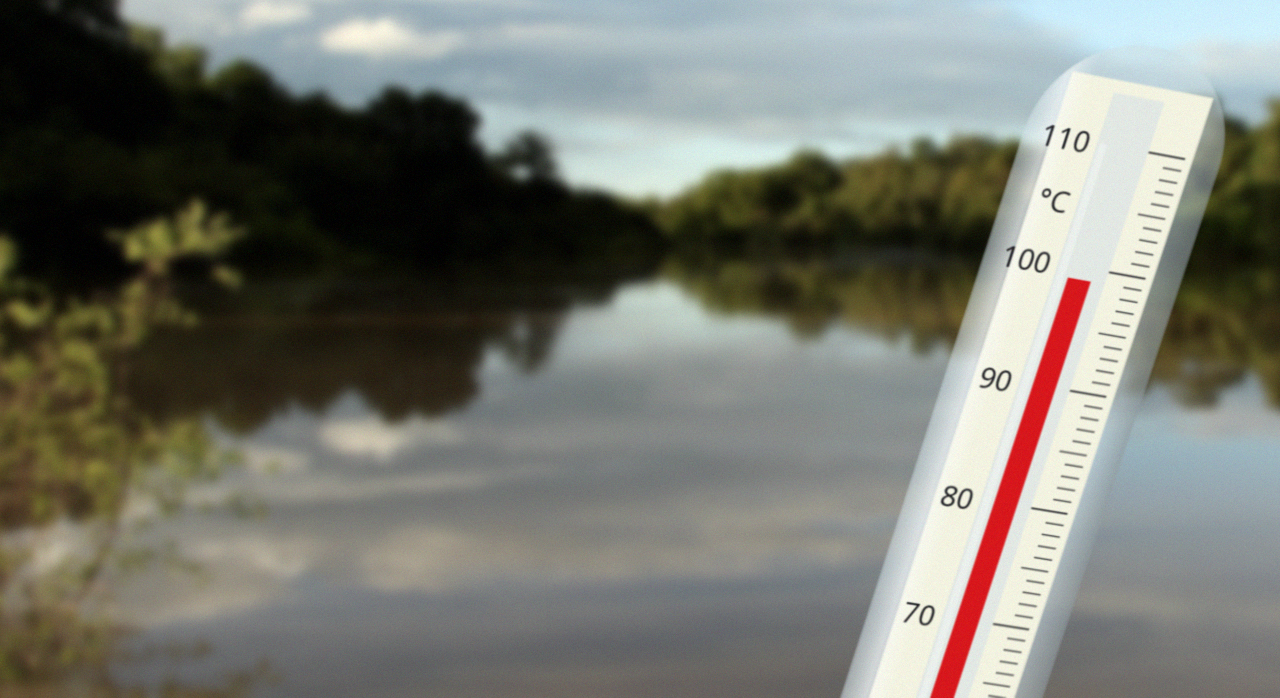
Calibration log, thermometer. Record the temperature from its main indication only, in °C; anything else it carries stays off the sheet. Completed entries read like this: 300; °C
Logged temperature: 99; °C
